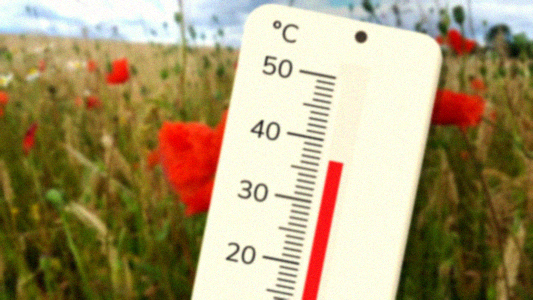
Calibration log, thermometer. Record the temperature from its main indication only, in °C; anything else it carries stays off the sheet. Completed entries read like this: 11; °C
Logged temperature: 37; °C
